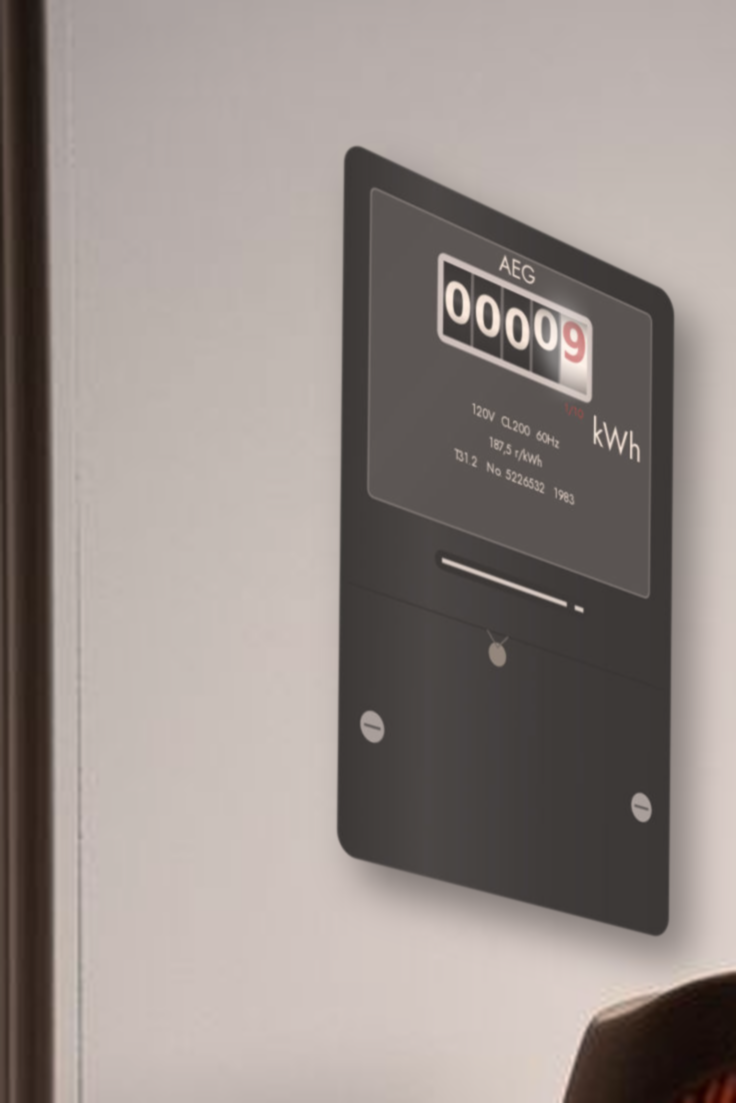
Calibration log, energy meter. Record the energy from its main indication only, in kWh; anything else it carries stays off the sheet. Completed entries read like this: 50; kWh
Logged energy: 0.9; kWh
